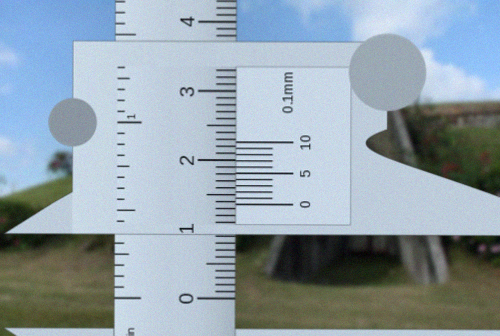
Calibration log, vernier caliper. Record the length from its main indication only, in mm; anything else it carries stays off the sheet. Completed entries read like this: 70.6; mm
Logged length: 13.6; mm
